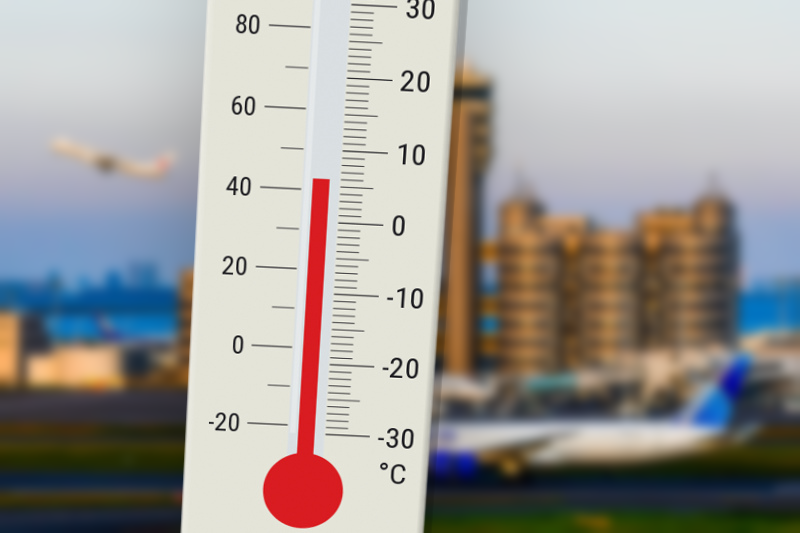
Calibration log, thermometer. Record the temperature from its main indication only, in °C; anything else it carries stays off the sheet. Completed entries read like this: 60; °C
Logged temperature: 6; °C
